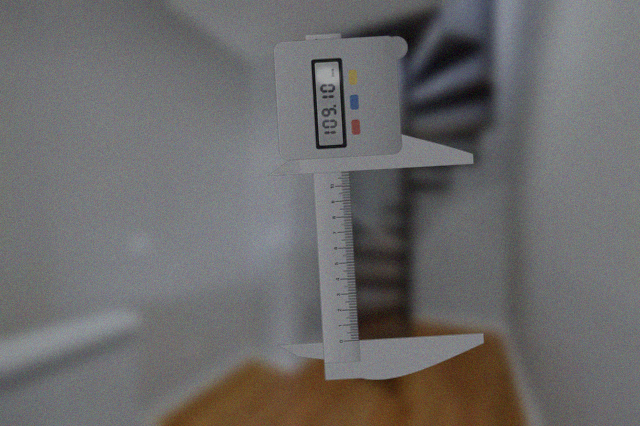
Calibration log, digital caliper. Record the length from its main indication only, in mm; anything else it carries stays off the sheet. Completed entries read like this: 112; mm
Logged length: 109.10; mm
